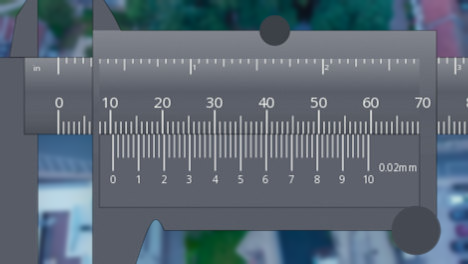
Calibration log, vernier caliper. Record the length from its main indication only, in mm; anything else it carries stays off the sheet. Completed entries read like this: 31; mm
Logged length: 10.5; mm
